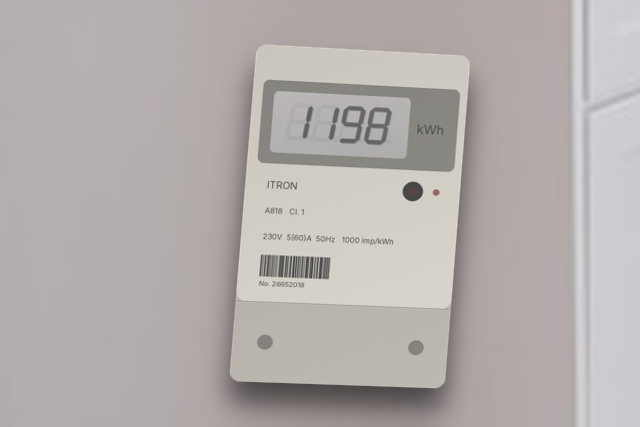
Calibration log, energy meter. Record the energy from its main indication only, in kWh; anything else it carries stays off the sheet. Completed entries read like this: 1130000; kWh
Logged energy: 1198; kWh
